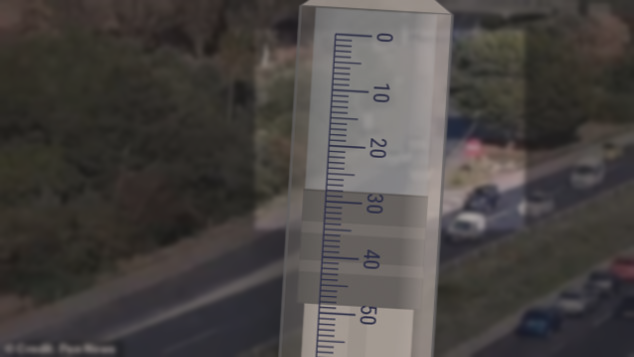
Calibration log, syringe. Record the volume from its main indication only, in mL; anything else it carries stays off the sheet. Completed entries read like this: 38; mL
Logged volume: 28; mL
